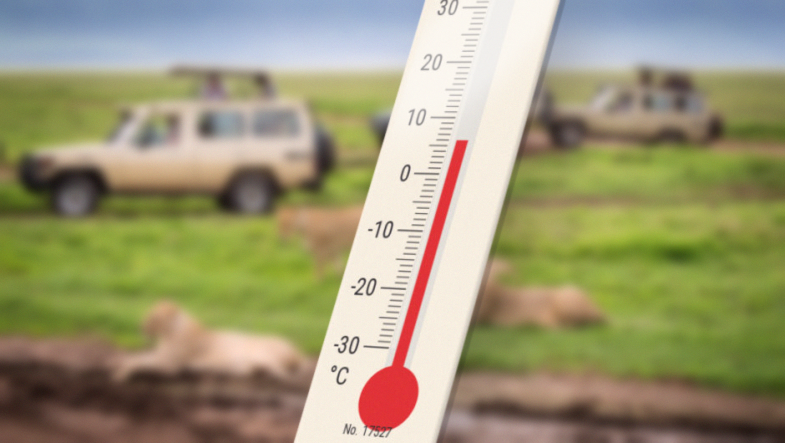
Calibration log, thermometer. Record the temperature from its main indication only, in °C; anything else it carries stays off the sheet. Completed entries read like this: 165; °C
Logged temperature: 6; °C
